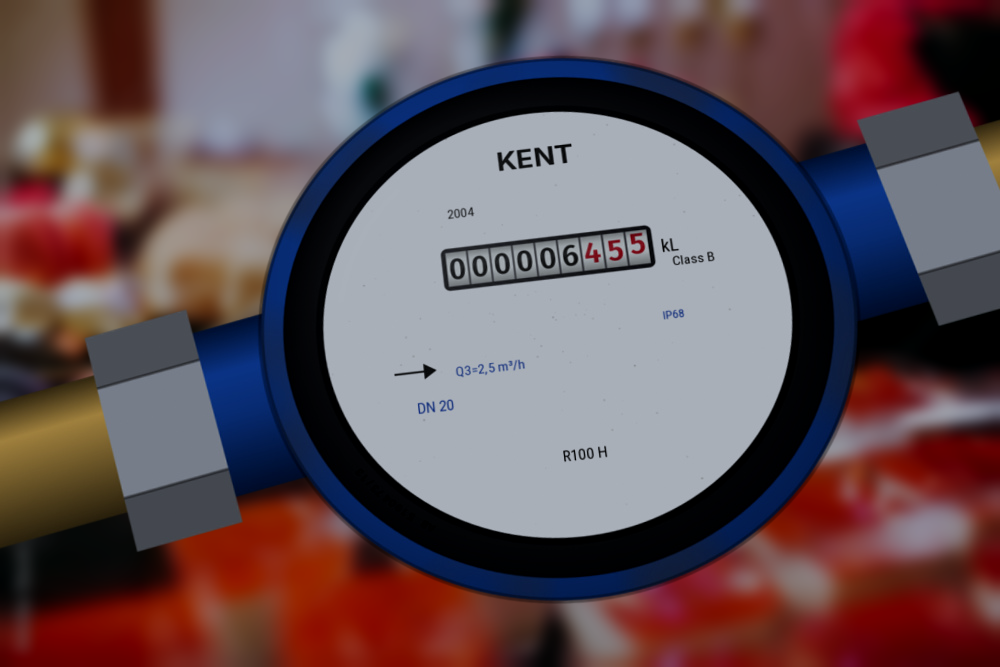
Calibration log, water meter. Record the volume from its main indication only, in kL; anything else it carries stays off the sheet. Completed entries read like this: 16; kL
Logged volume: 6.455; kL
